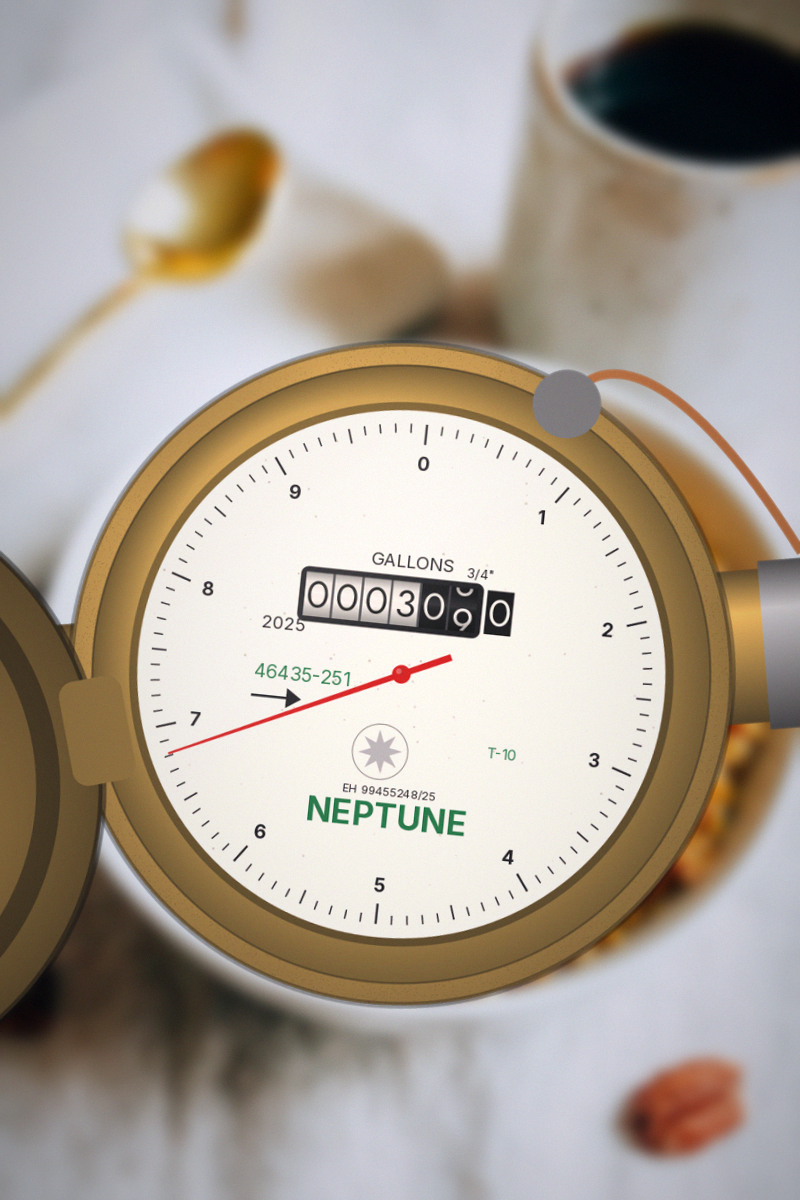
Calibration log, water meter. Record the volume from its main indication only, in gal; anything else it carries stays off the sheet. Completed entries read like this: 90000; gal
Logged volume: 3086.8; gal
